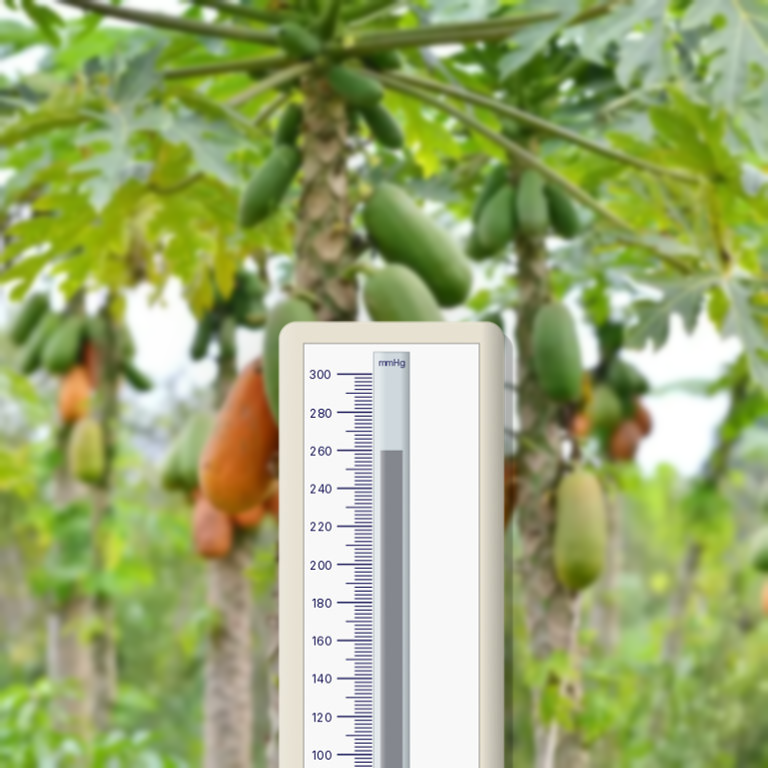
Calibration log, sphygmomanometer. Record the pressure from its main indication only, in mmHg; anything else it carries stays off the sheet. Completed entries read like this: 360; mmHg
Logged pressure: 260; mmHg
